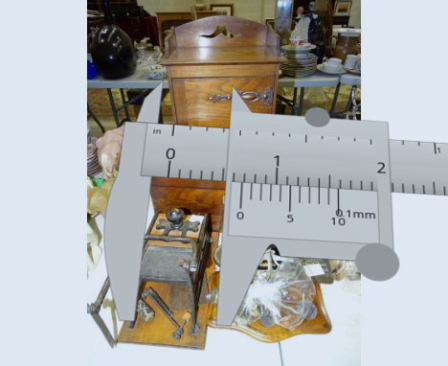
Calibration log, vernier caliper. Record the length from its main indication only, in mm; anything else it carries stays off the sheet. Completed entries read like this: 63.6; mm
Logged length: 6.8; mm
